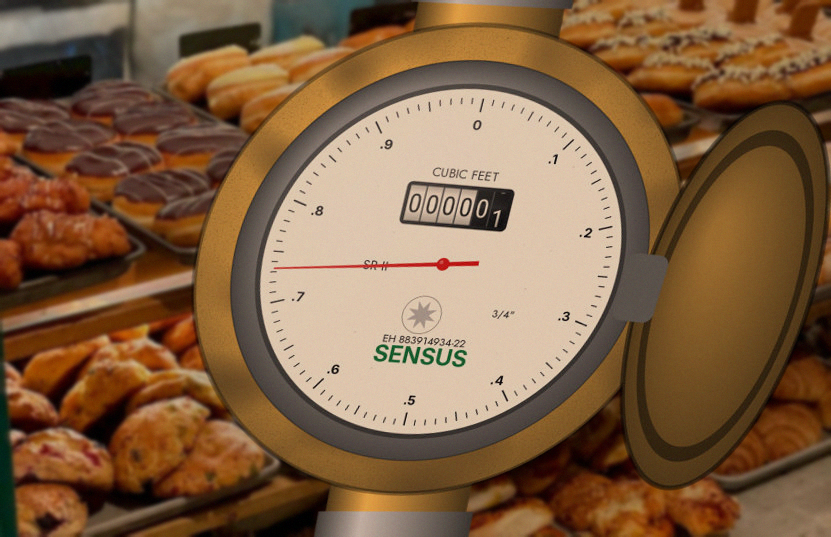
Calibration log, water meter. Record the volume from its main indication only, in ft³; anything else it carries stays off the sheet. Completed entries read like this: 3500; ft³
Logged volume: 0.73; ft³
